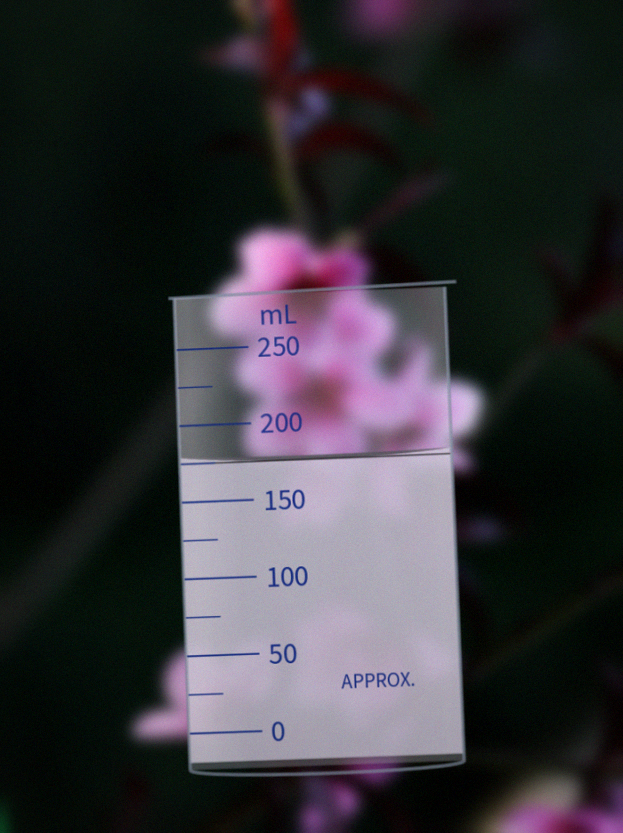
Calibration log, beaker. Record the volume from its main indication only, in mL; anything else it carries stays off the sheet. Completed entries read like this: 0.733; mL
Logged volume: 175; mL
